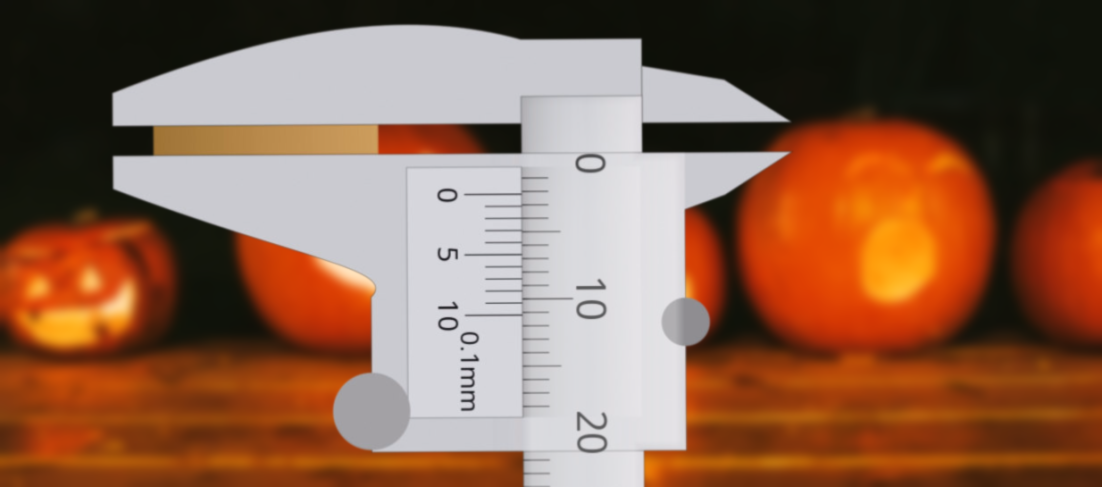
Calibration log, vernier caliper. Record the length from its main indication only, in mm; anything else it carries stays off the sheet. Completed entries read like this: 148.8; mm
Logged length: 2.2; mm
